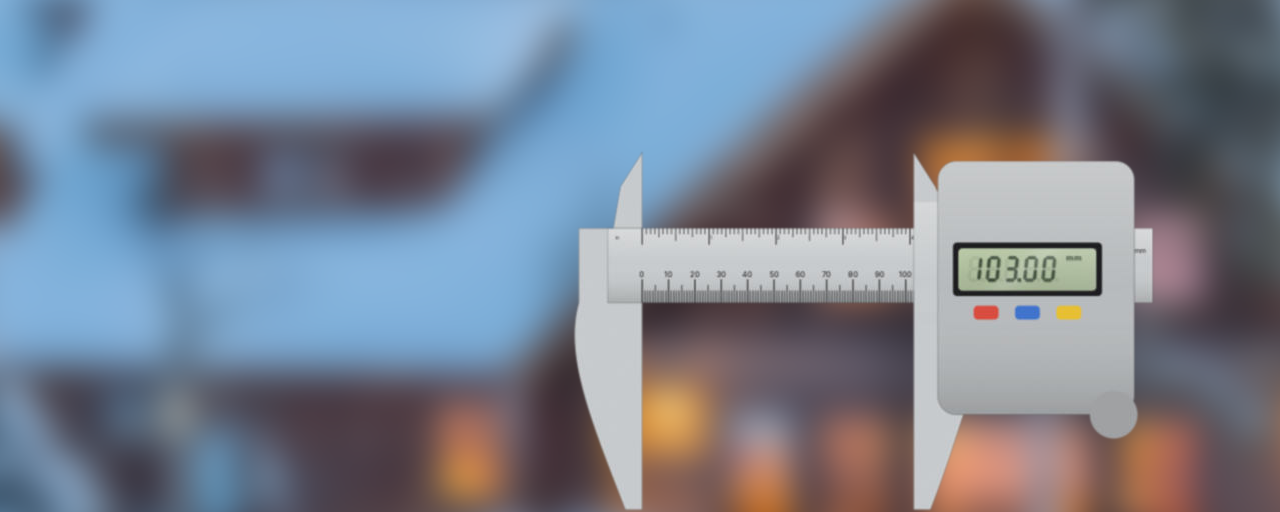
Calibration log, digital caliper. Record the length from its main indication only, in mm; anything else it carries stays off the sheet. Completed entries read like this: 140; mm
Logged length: 103.00; mm
